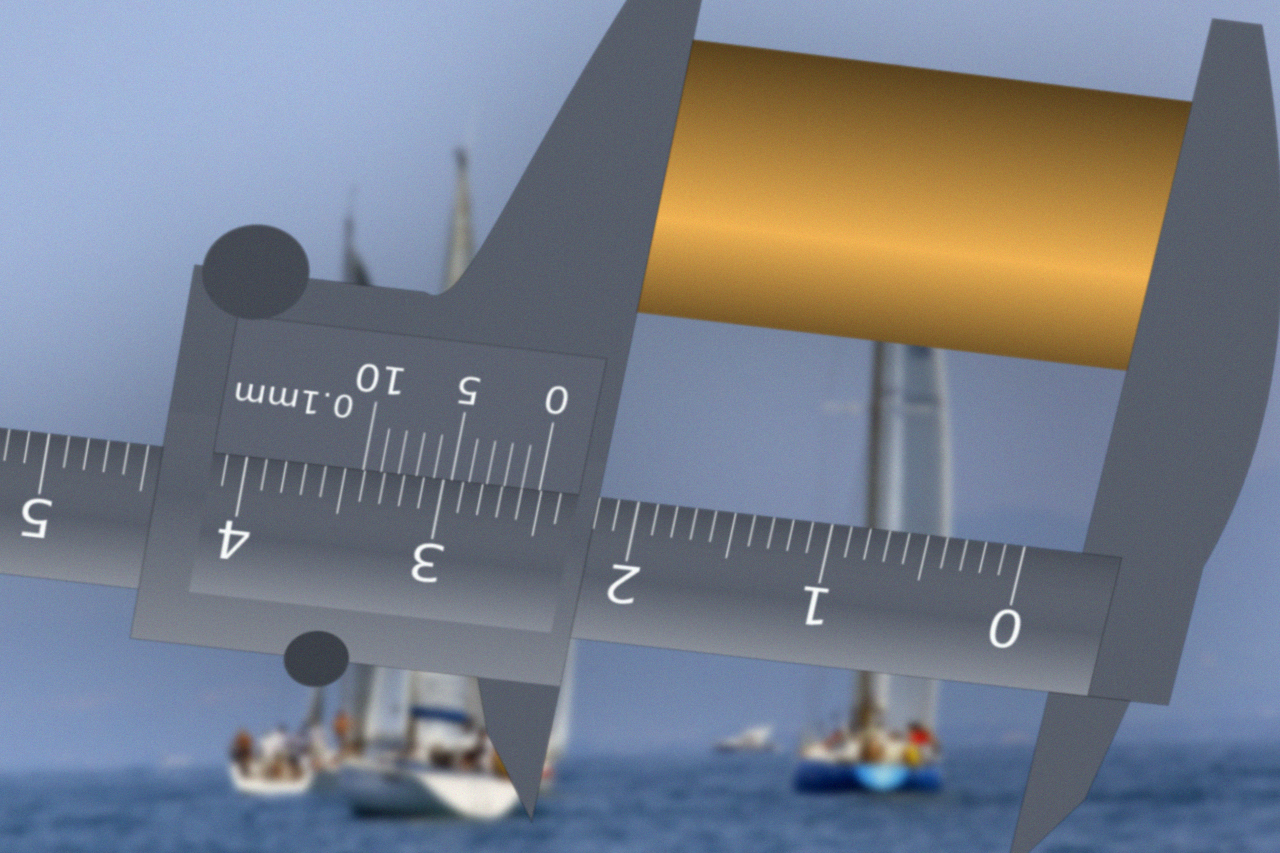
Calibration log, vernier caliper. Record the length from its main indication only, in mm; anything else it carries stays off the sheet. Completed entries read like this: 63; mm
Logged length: 25.1; mm
